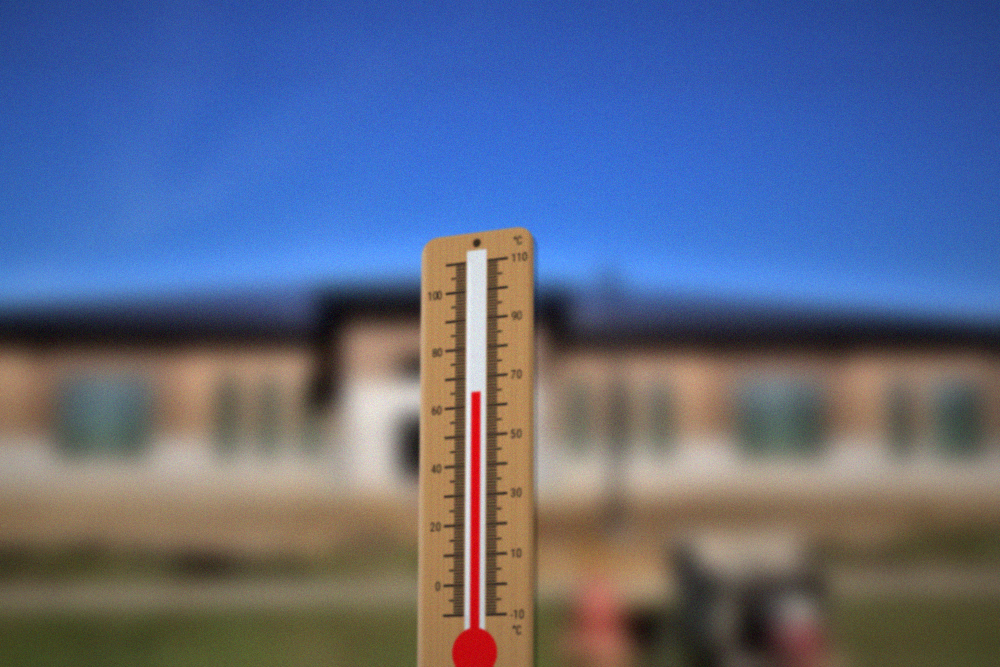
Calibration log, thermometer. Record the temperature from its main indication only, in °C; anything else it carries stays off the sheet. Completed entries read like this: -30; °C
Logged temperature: 65; °C
